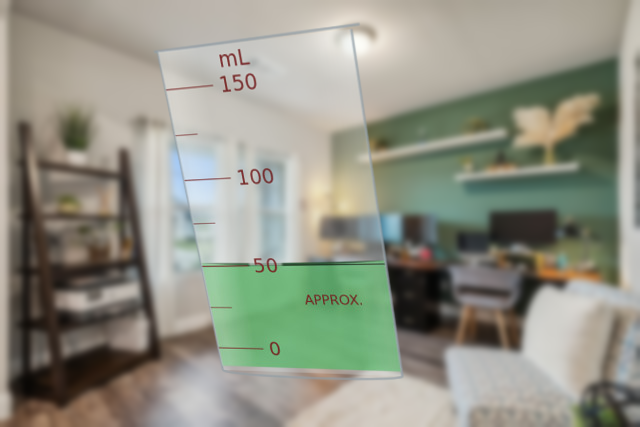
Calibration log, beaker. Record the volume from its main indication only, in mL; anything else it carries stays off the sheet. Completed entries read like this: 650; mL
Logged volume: 50; mL
